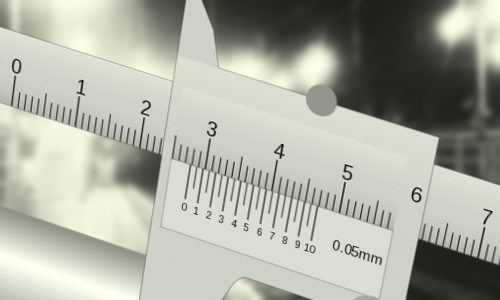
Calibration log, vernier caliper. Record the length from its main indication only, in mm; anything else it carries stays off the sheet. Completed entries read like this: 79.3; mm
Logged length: 27.8; mm
